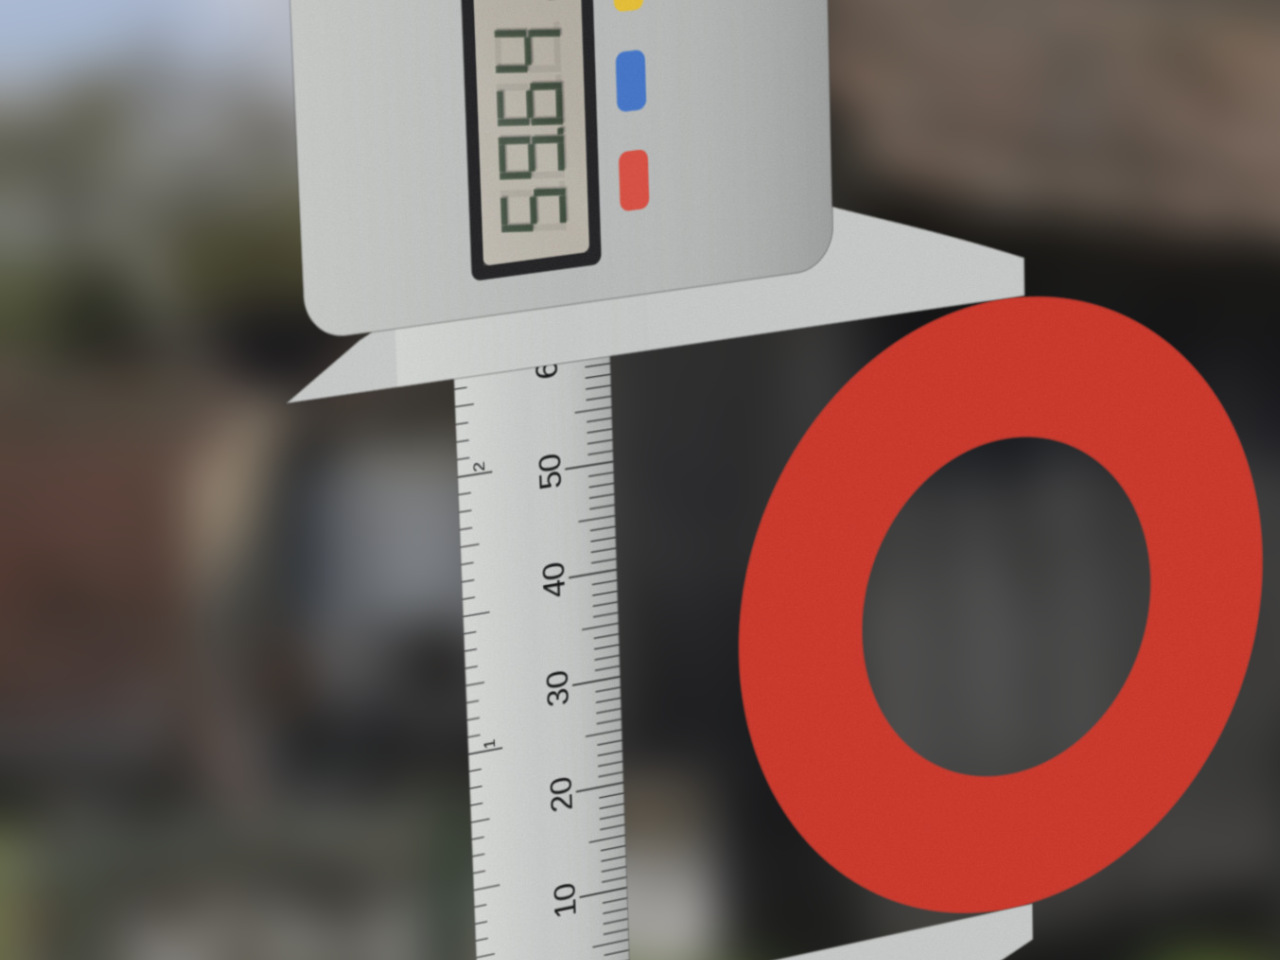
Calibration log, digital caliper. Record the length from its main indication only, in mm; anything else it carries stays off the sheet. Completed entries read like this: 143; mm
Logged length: 59.64; mm
